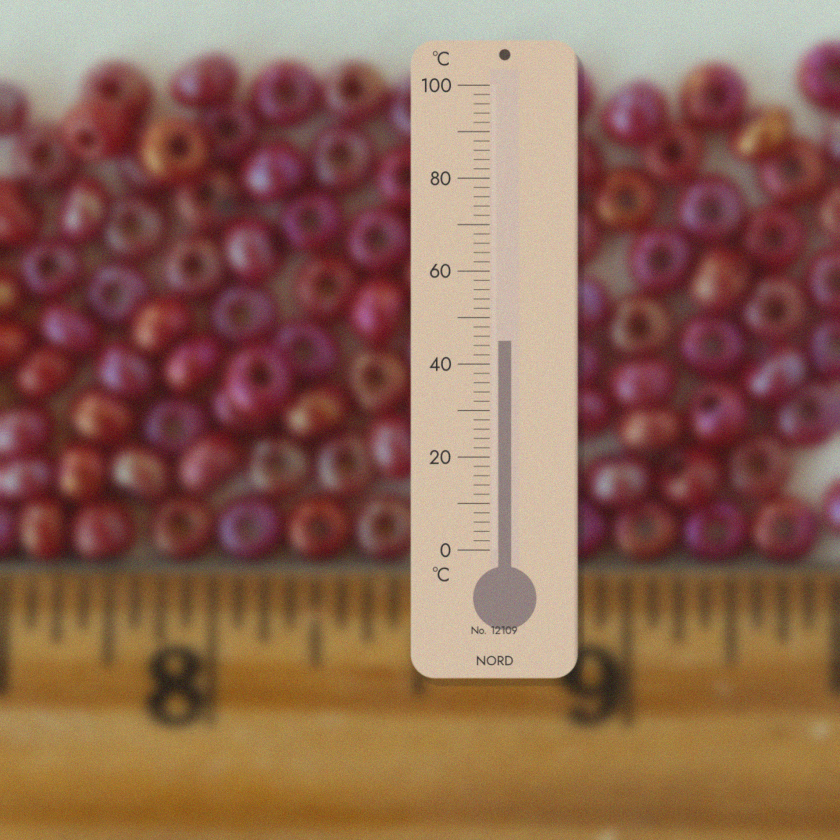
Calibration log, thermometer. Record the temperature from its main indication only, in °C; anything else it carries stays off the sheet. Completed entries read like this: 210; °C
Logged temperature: 45; °C
